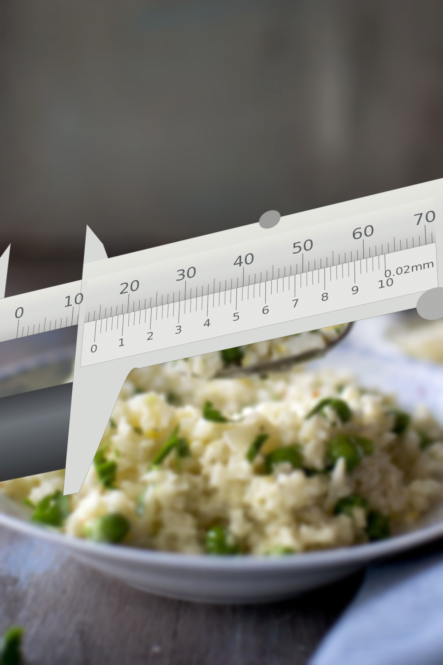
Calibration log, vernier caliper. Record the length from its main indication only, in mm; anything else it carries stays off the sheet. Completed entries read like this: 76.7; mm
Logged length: 14.4; mm
